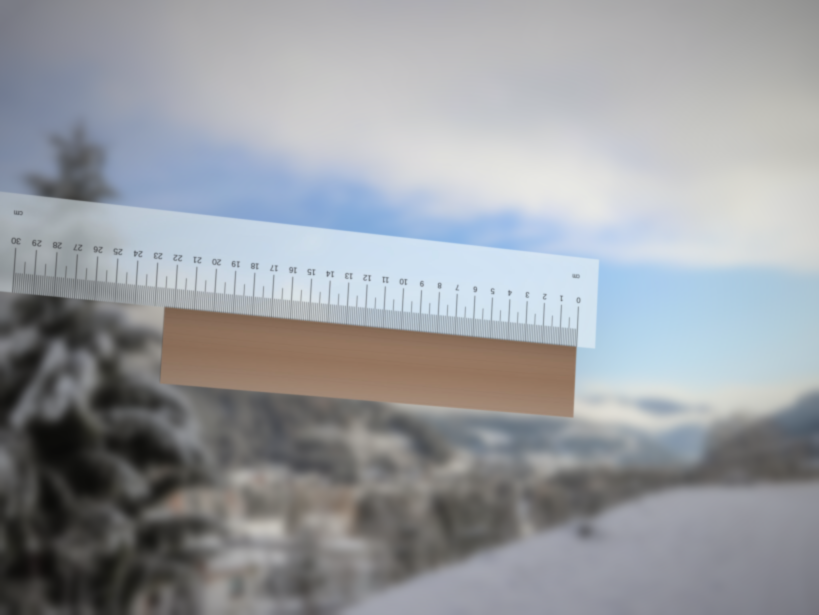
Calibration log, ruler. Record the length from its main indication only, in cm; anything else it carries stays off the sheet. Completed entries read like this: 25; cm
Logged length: 22.5; cm
